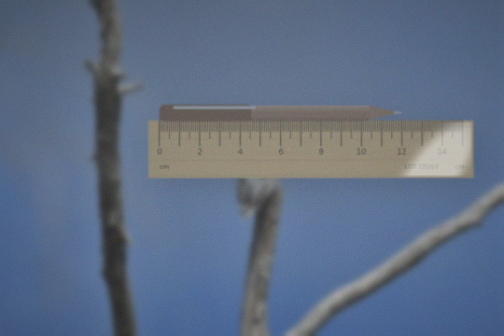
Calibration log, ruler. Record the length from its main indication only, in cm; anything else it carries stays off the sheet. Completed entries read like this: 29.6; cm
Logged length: 12; cm
